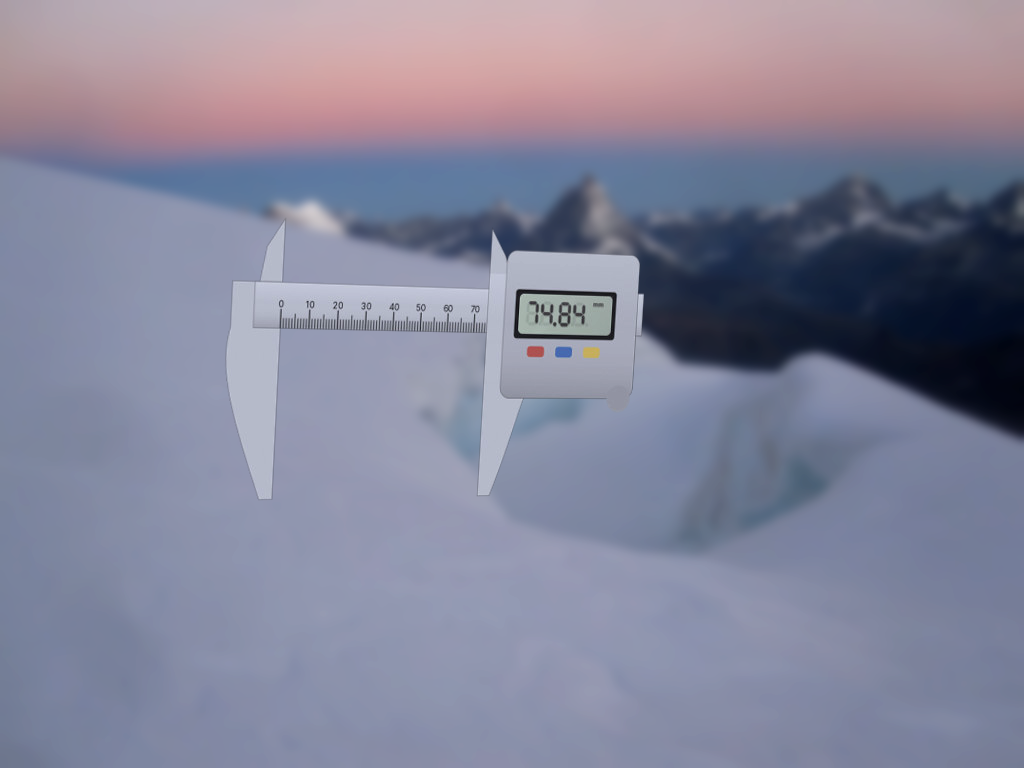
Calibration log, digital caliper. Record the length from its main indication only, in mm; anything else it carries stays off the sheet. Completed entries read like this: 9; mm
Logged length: 74.84; mm
